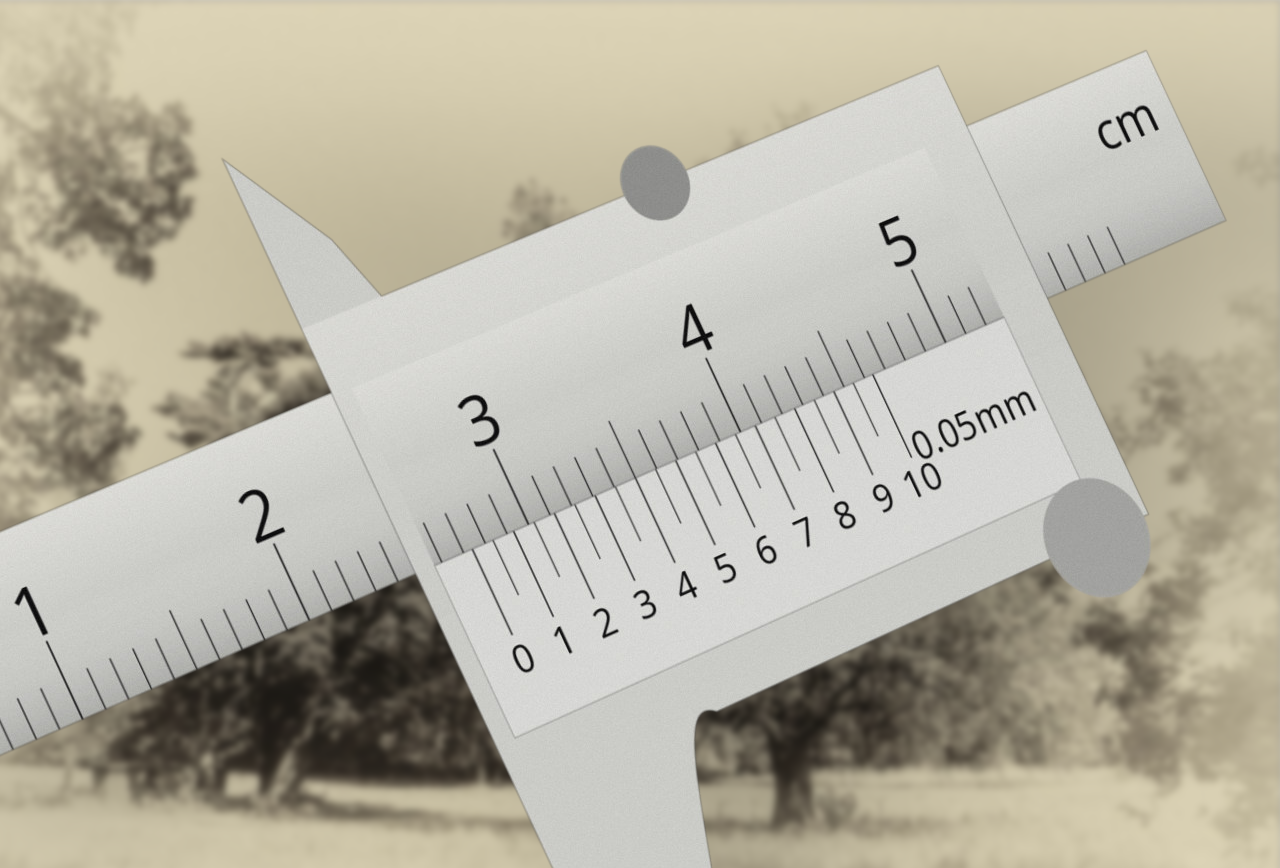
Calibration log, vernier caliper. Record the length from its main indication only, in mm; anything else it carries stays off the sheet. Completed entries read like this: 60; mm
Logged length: 27.4; mm
